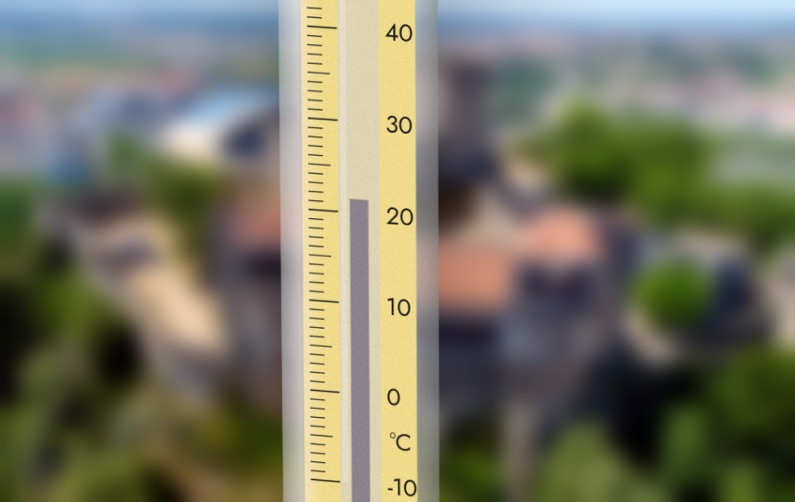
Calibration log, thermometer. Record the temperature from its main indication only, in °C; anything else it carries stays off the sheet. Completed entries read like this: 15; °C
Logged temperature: 21.5; °C
